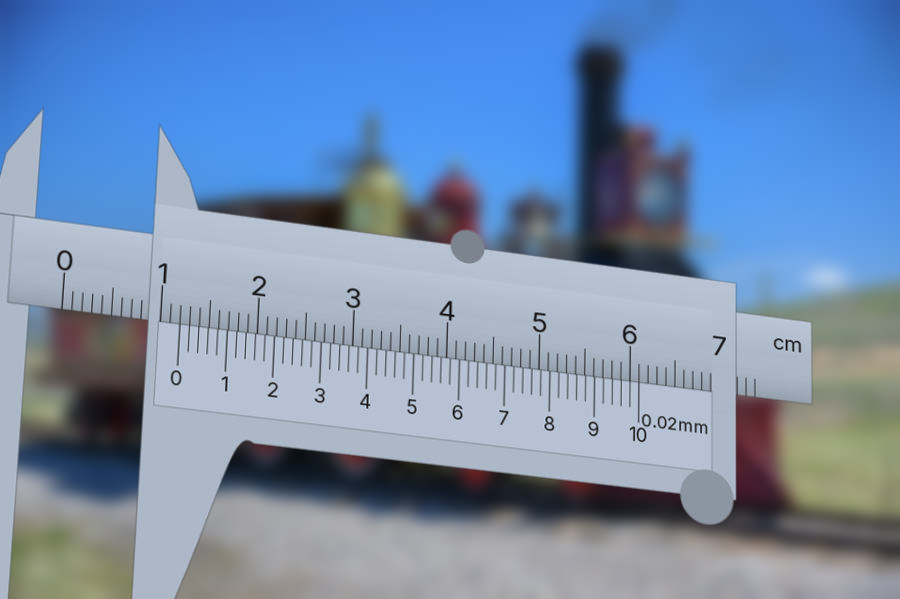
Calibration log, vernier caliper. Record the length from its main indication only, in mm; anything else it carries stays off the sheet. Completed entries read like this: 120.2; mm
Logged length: 12.0; mm
